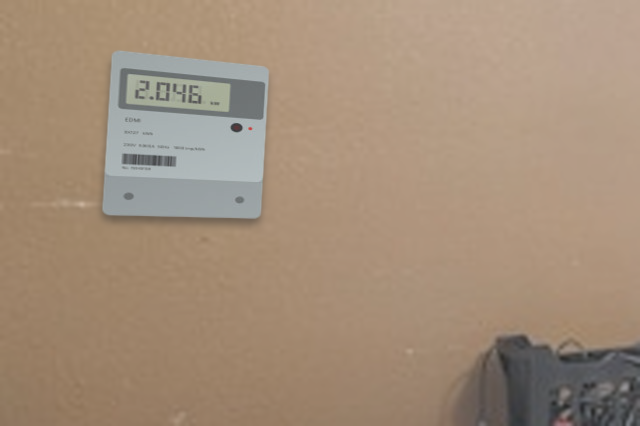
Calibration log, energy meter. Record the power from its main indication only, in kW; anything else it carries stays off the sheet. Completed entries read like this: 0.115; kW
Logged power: 2.046; kW
